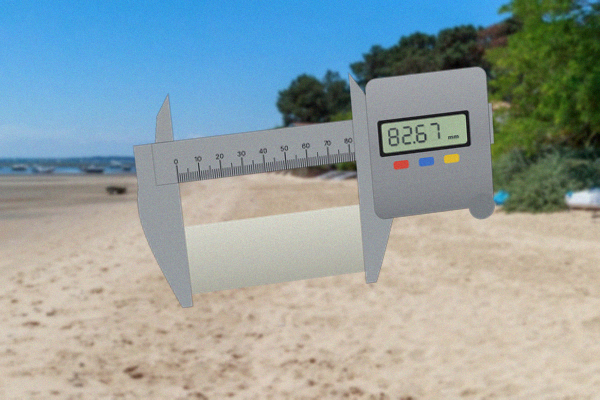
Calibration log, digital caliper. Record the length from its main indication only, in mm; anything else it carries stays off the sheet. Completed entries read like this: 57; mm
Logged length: 82.67; mm
